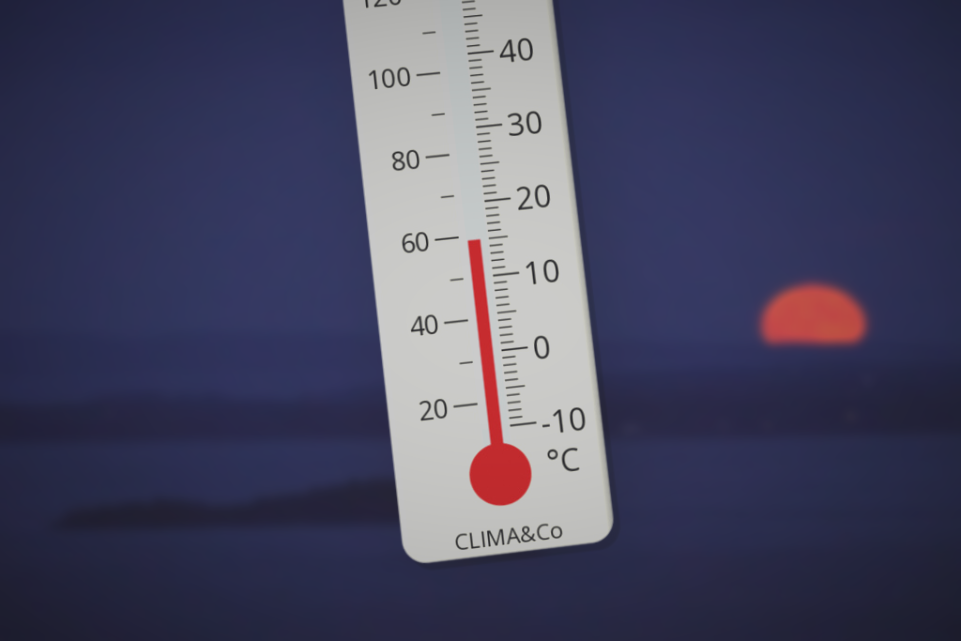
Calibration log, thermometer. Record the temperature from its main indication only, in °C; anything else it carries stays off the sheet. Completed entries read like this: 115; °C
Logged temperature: 15; °C
